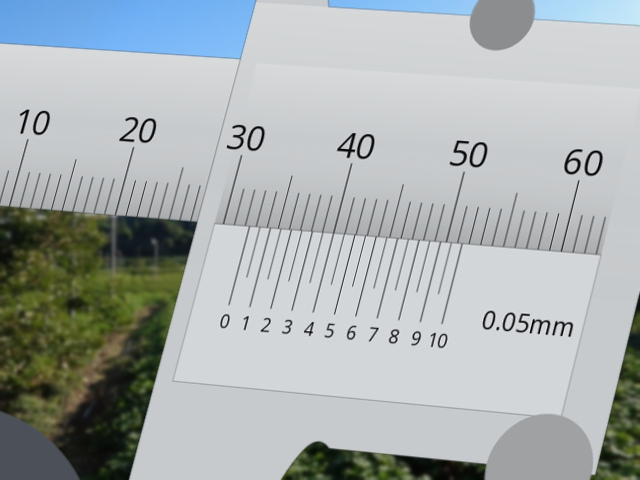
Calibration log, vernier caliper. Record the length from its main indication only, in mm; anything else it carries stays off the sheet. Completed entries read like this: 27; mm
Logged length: 32.4; mm
